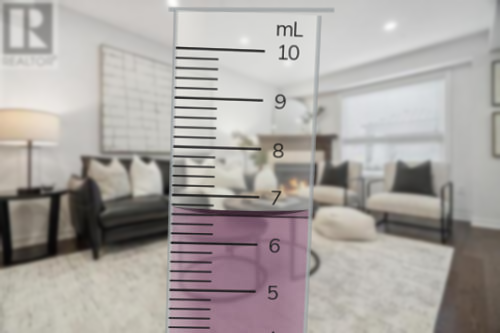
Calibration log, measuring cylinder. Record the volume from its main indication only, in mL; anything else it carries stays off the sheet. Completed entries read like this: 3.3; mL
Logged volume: 6.6; mL
